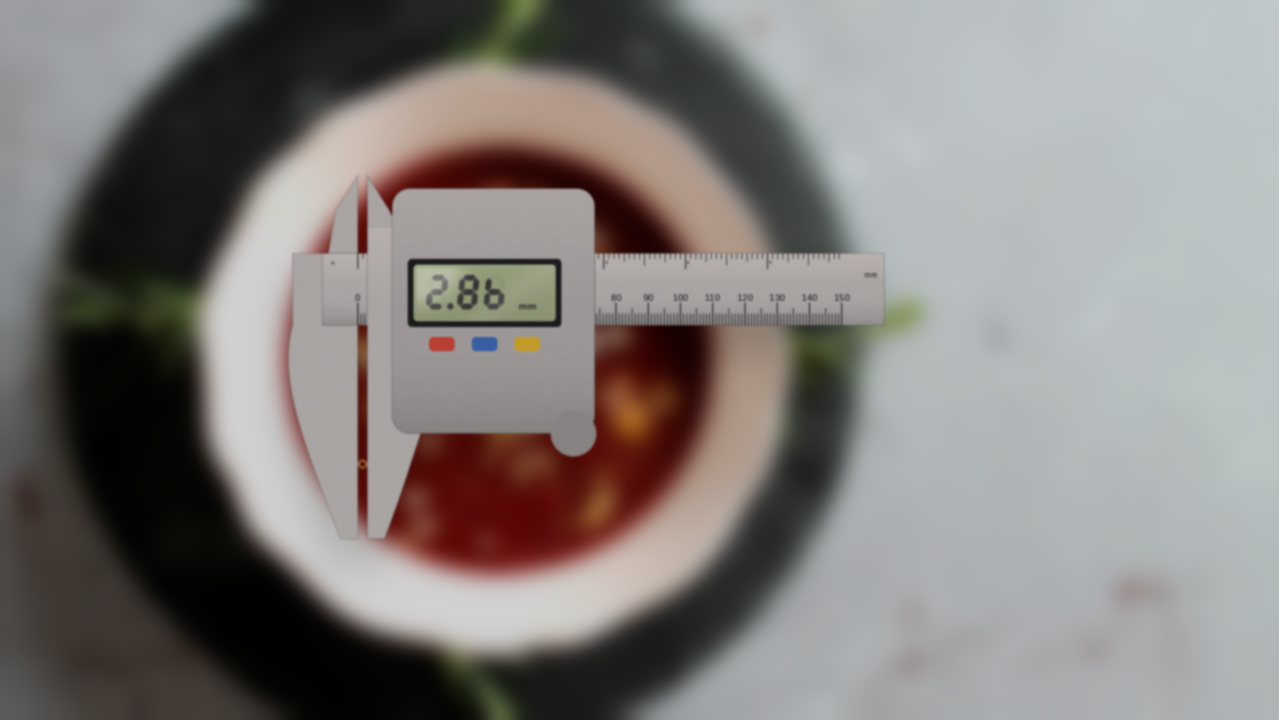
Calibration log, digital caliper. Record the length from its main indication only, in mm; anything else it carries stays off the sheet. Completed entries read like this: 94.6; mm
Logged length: 2.86; mm
